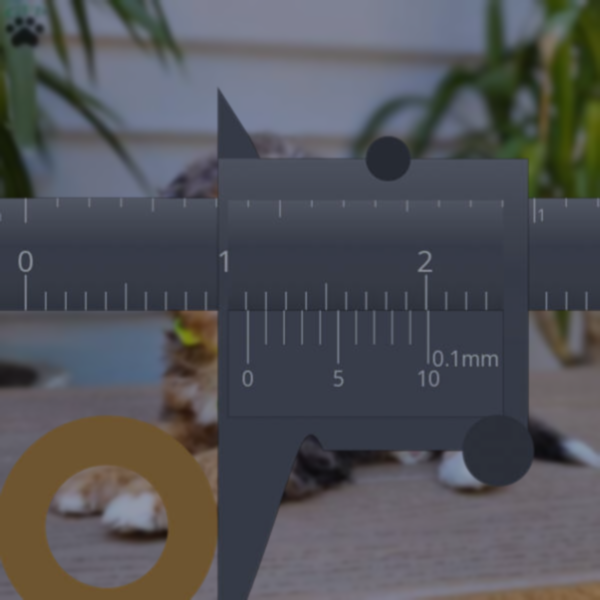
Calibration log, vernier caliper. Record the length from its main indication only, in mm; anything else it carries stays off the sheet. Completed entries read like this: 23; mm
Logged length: 11.1; mm
